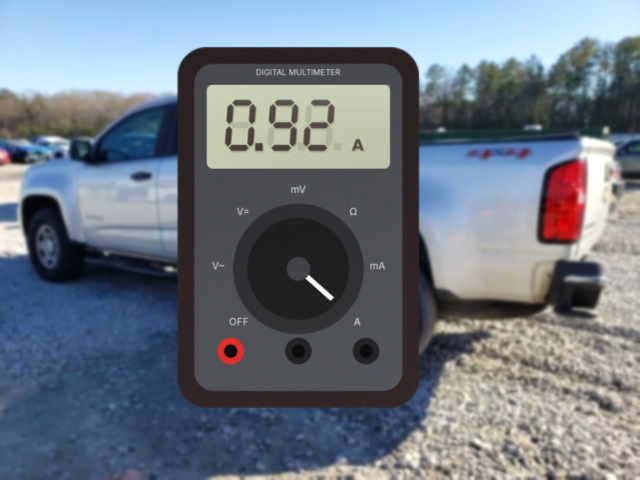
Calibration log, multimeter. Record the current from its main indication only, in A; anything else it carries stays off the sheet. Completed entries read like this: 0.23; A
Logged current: 0.92; A
